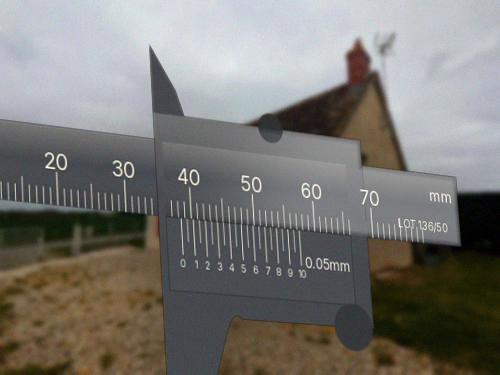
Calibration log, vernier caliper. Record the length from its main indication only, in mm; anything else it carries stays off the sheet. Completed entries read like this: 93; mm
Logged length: 38.4; mm
